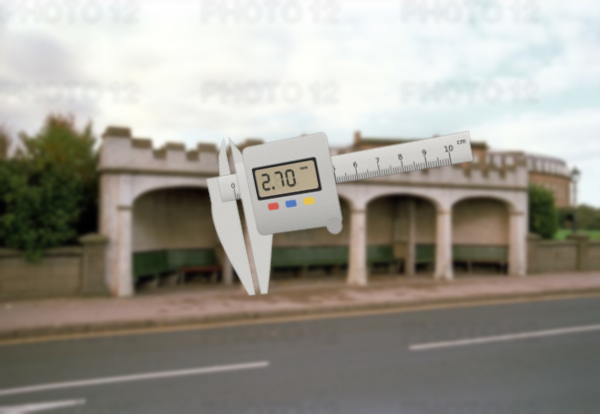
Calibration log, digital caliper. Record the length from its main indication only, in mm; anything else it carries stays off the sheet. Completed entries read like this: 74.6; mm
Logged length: 2.70; mm
